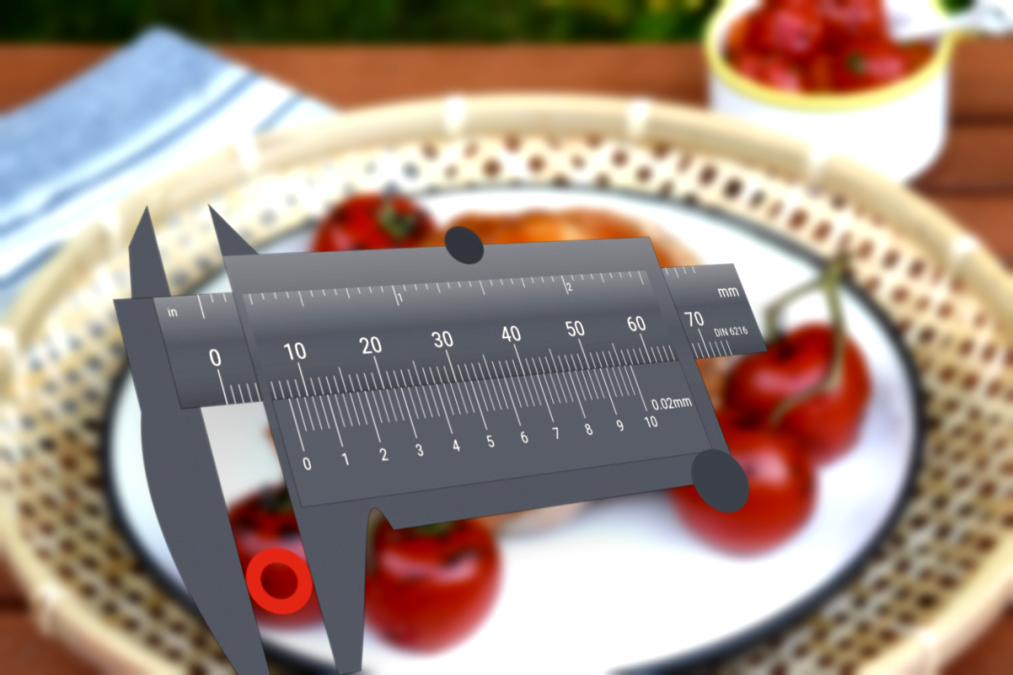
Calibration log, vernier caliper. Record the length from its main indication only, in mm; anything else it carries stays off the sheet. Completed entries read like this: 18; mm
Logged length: 7.6; mm
